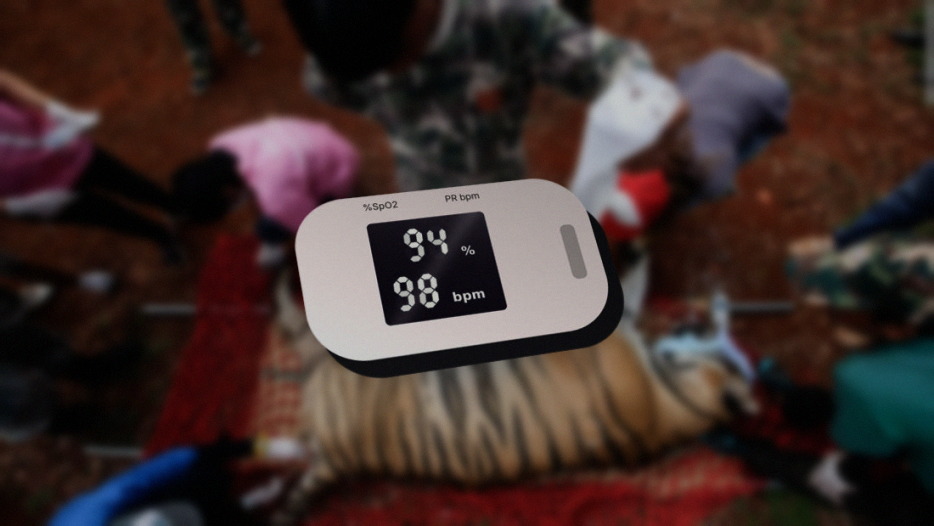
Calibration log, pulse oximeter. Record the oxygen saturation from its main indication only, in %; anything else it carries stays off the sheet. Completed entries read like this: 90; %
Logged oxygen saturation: 94; %
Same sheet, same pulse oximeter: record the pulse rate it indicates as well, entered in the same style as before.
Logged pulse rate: 98; bpm
